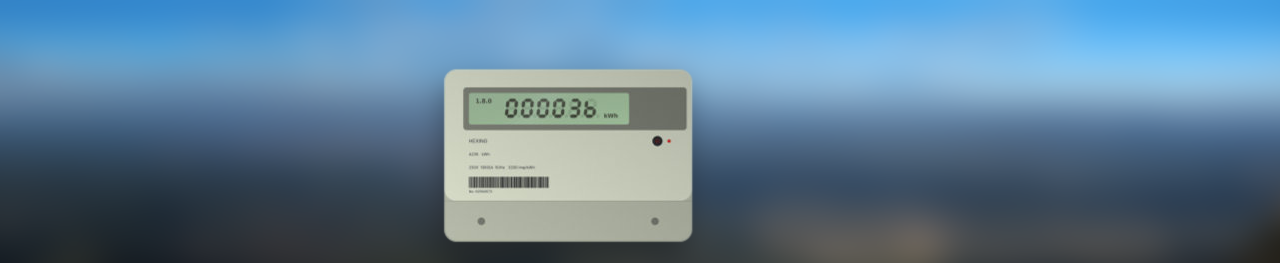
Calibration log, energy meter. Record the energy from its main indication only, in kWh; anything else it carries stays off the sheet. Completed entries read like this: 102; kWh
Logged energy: 36; kWh
